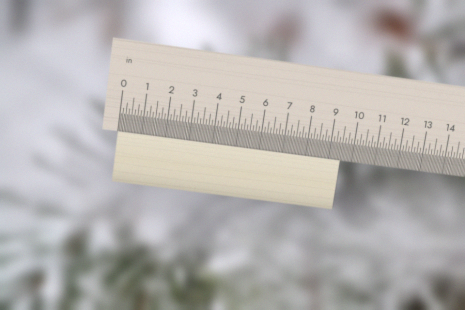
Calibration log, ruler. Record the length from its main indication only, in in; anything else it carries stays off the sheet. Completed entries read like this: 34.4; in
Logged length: 9.5; in
